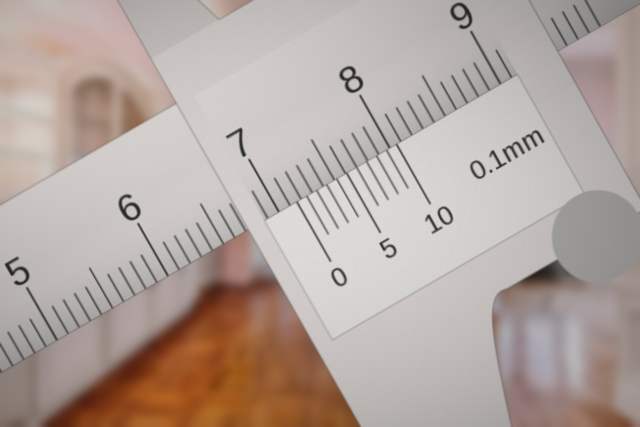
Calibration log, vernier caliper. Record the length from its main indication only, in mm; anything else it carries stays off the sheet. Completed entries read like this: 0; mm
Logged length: 71.6; mm
